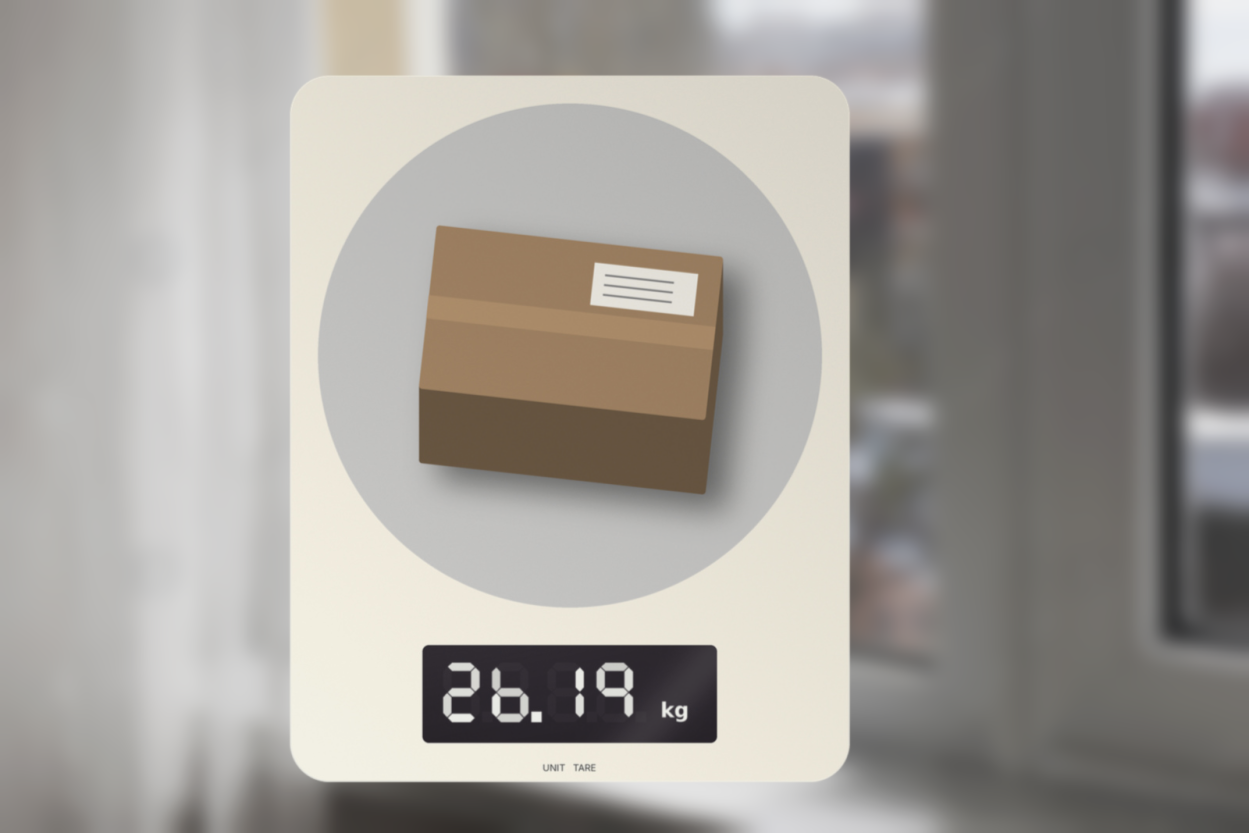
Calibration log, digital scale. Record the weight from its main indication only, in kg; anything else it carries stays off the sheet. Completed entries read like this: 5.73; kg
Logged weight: 26.19; kg
